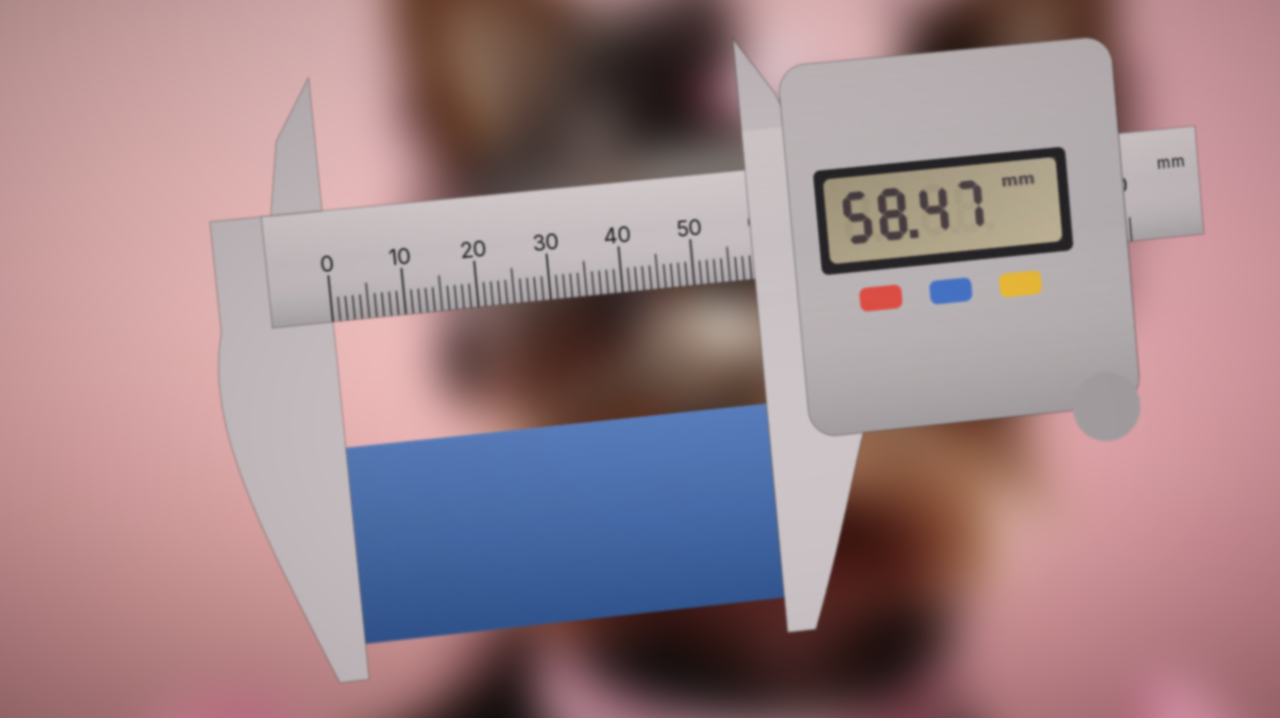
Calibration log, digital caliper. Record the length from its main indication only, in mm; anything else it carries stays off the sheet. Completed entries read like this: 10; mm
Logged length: 58.47; mm
